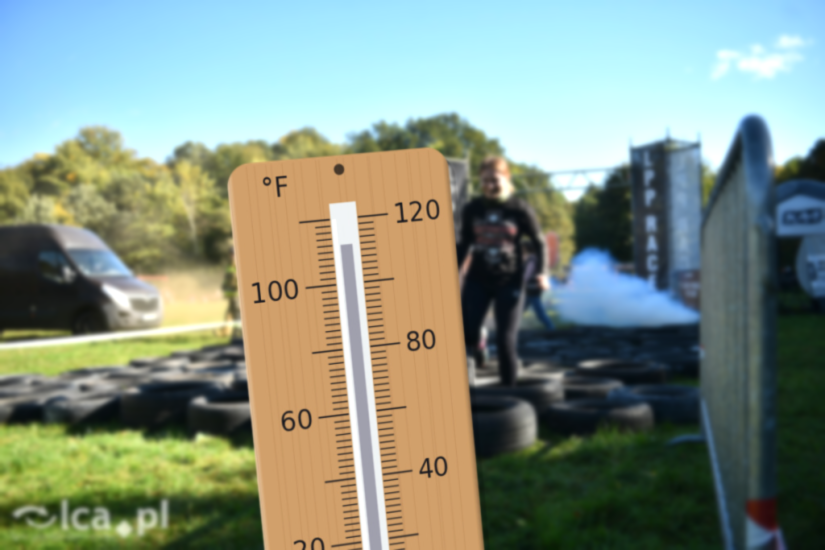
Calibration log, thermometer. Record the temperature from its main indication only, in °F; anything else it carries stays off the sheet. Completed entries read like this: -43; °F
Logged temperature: 112; °F
